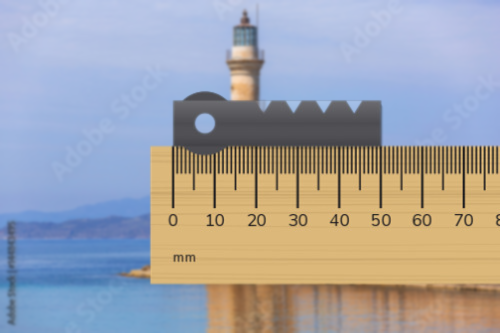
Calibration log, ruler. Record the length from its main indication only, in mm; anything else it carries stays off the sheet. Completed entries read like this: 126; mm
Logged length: 50; mm
